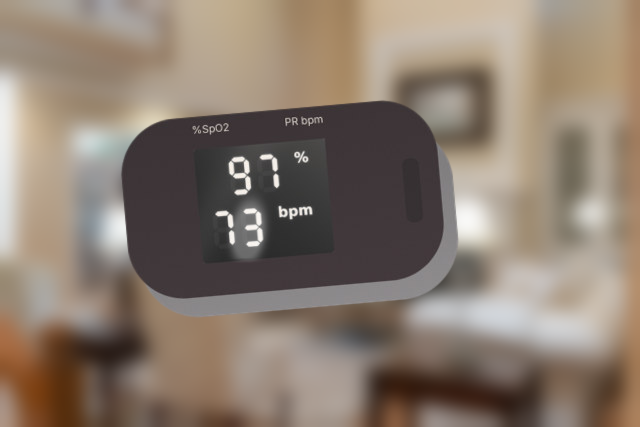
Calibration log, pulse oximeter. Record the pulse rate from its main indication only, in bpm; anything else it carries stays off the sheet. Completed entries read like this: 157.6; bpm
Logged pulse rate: 73; bpm
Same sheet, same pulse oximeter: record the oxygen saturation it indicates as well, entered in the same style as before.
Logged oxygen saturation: 97; %
